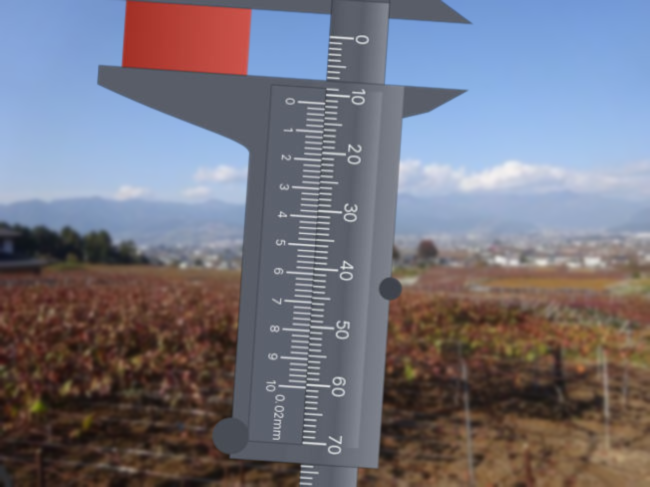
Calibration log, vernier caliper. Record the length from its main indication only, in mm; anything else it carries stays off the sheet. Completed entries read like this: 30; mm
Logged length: 11.5; mm
